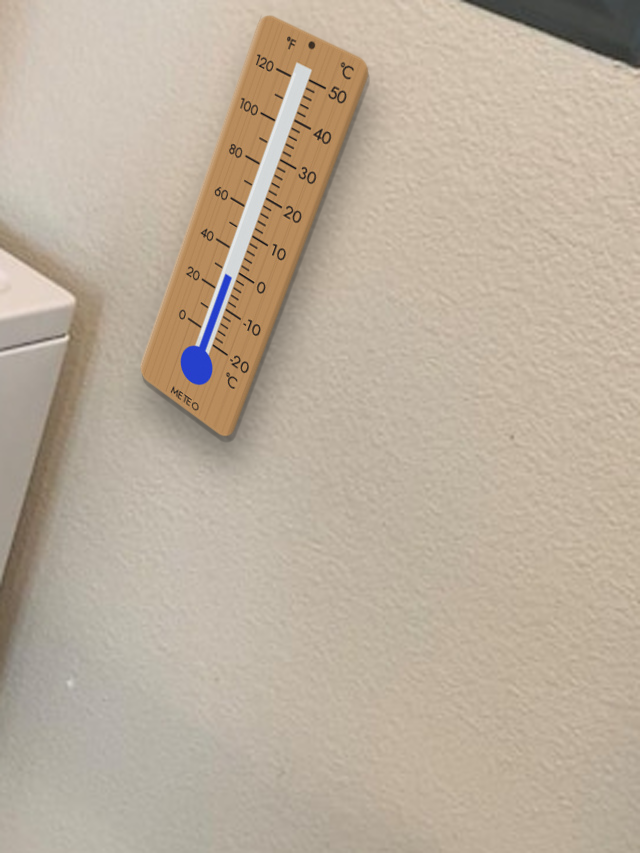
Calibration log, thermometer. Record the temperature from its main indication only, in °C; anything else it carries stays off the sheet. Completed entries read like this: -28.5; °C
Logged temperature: -2; °C
